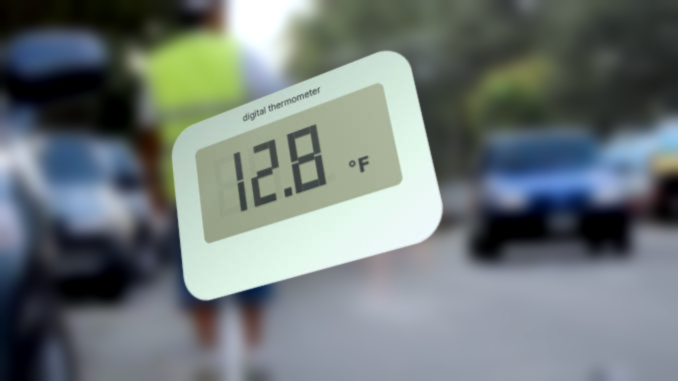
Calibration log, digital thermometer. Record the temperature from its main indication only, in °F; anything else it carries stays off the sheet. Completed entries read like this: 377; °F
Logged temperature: 12.8; °F
